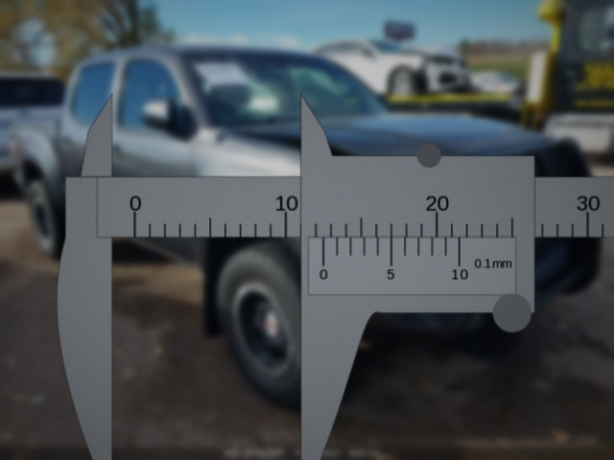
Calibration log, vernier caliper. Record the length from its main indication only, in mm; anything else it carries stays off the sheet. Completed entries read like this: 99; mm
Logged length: 12.5; mm
